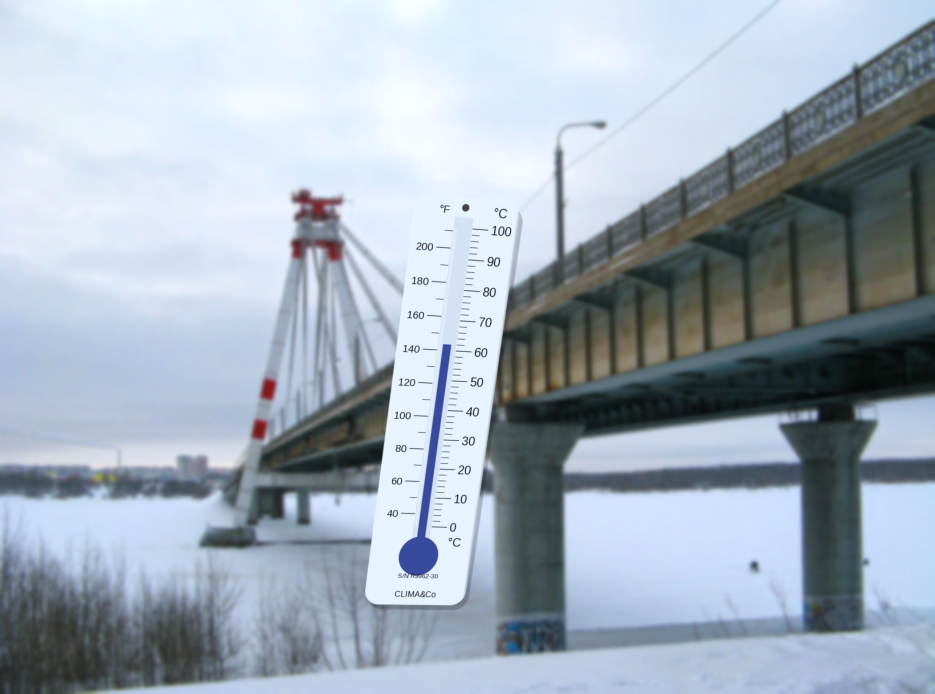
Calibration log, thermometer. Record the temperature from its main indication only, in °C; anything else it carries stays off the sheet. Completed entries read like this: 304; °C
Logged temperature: 62; °C
